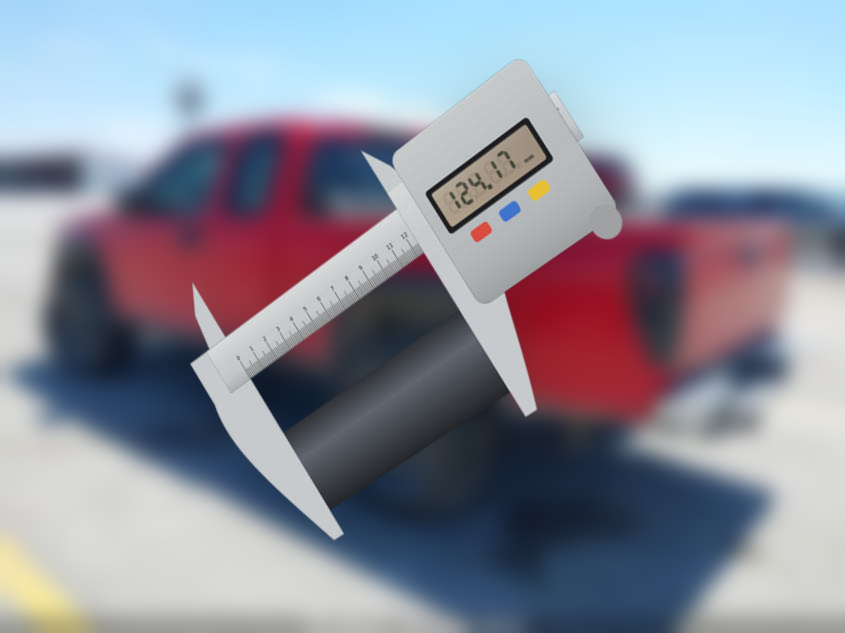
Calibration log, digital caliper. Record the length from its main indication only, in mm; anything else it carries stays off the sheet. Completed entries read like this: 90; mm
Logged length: 124.17; mm
